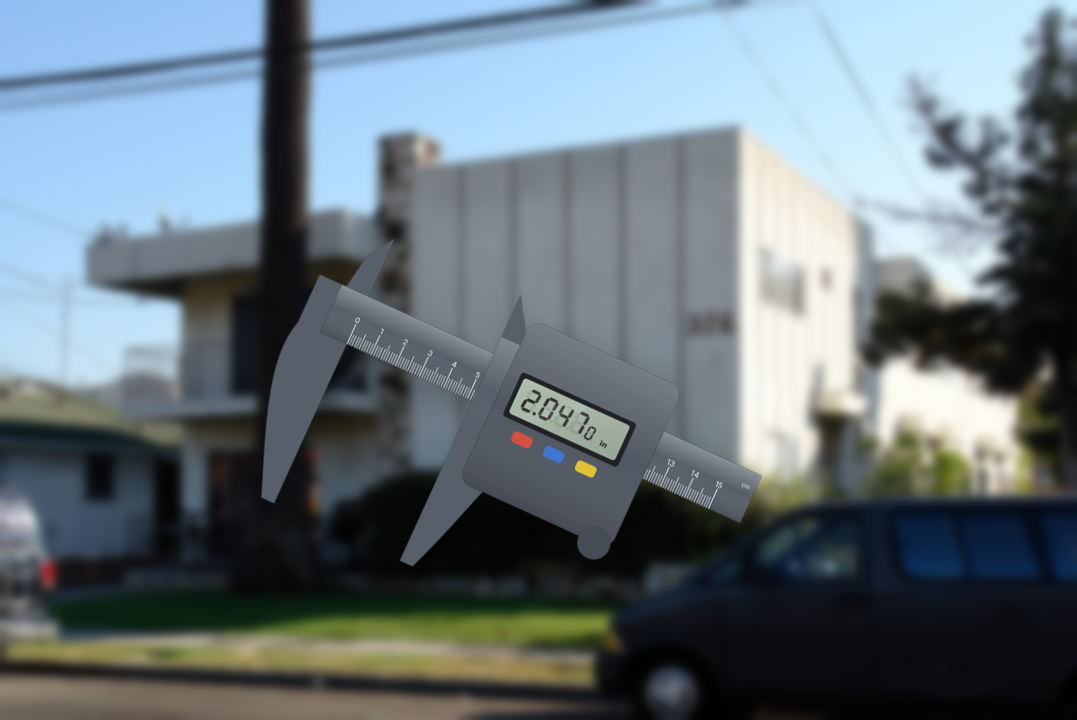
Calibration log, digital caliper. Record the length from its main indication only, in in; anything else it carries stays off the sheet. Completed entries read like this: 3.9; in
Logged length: 2.0470; in
